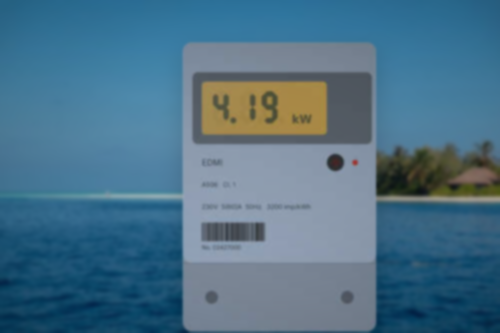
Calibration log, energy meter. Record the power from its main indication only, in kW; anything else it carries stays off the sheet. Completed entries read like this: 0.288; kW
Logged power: 4.19; kW
